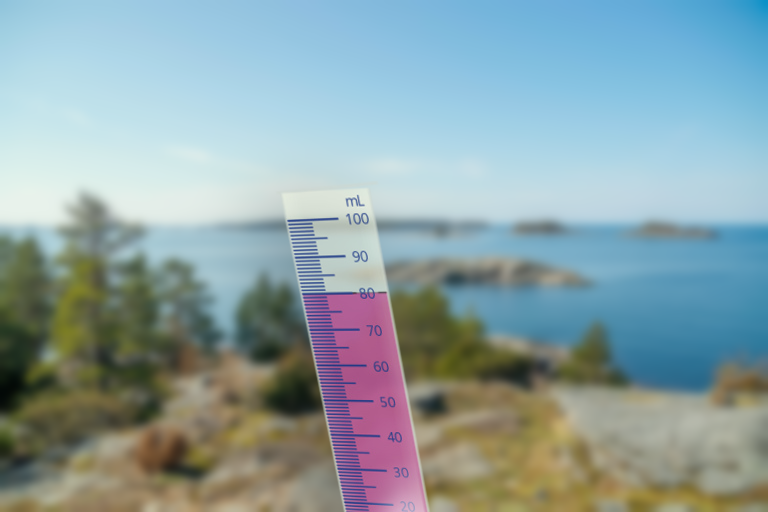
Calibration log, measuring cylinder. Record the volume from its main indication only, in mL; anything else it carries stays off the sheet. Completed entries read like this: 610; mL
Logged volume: 80; mL
